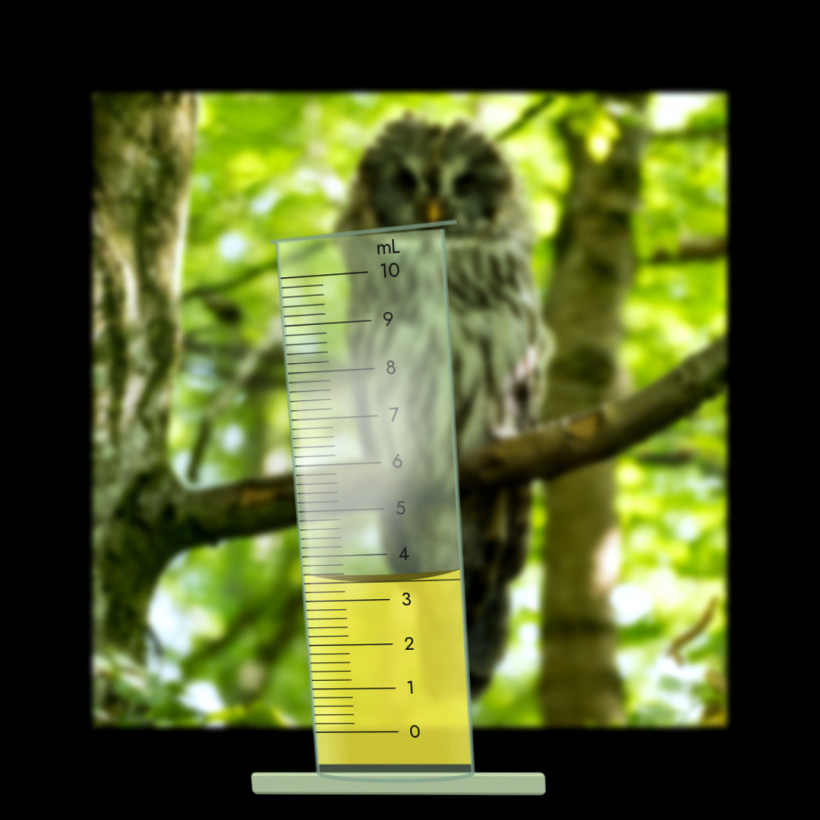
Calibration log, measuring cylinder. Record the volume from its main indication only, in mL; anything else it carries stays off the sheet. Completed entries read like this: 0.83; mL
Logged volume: 3.4; mL
